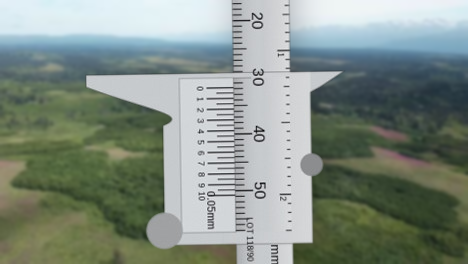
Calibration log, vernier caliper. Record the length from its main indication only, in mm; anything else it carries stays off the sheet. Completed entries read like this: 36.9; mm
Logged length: 31.8; mm
